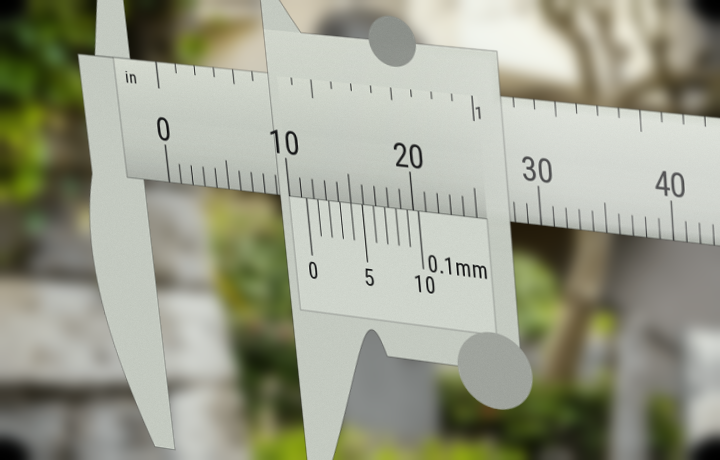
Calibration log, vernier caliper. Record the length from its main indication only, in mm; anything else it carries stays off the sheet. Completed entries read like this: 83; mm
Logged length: 11.4; mm
